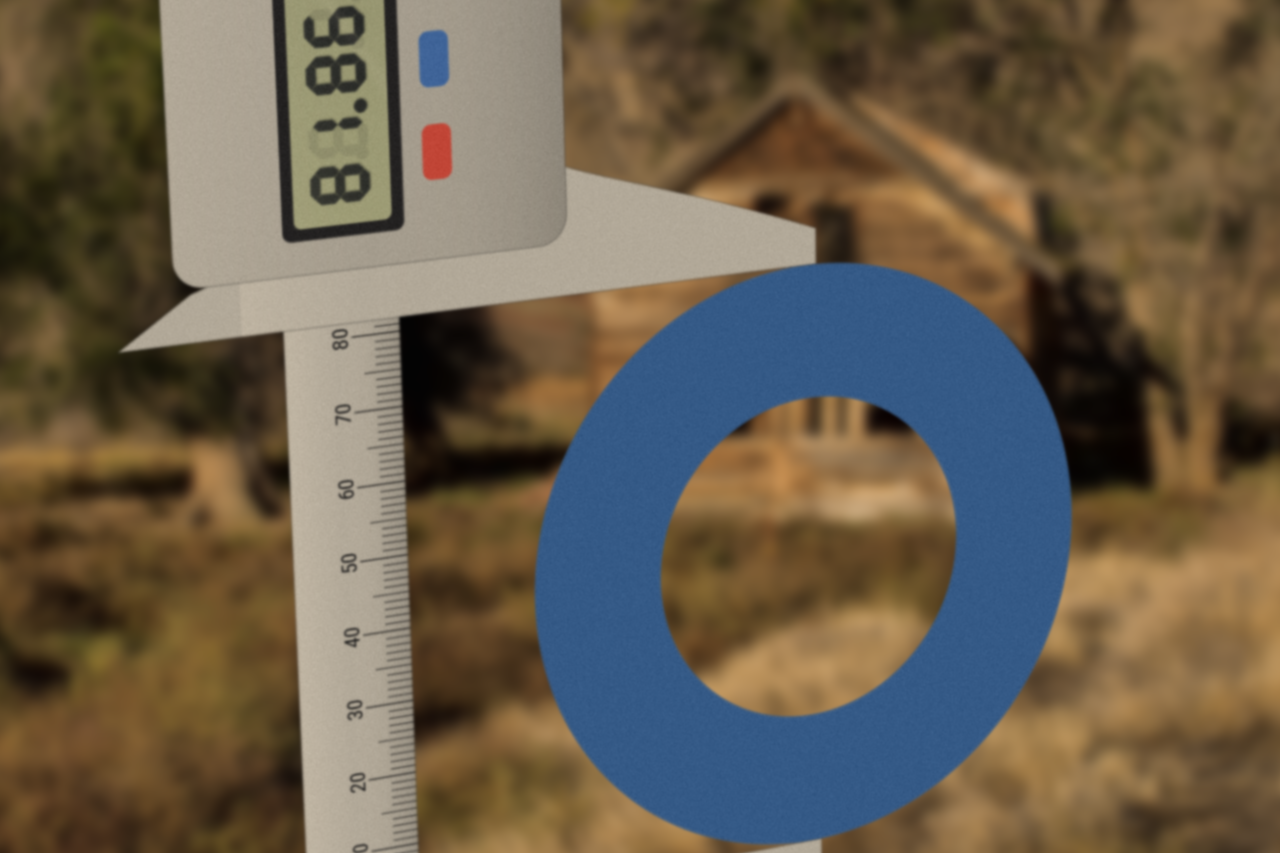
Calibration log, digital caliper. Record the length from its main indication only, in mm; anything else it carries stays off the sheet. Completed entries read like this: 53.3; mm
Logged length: 81.86; mm
